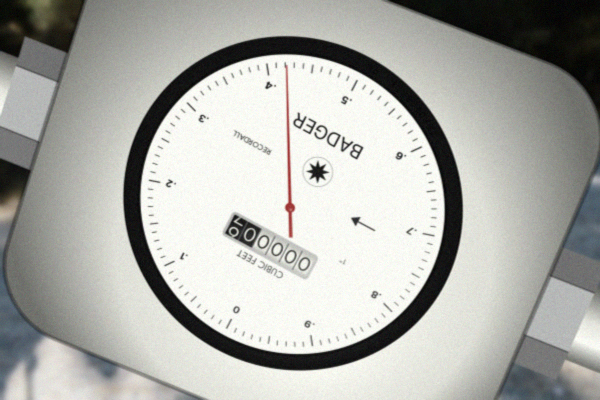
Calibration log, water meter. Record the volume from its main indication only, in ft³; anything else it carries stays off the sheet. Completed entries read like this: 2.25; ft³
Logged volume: 6.42; ft³
